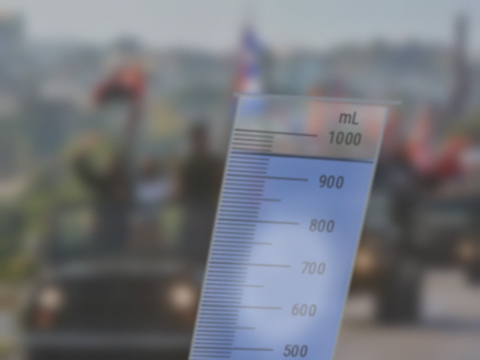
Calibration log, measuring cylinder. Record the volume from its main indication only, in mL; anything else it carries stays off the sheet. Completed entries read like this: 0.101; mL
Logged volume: 950; mL
